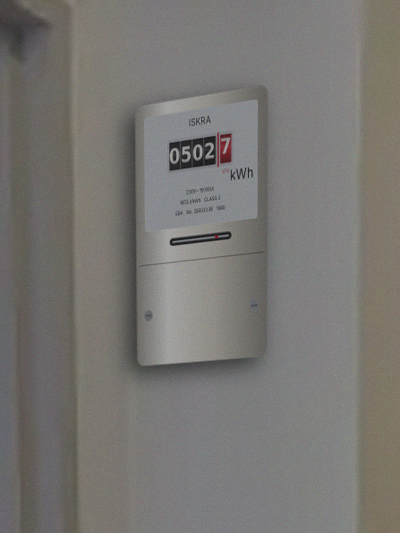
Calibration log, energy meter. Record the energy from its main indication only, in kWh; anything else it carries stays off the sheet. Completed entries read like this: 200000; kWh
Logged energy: 502.7; kWh
